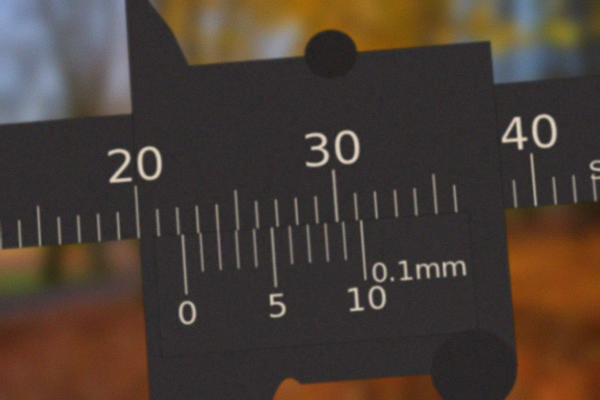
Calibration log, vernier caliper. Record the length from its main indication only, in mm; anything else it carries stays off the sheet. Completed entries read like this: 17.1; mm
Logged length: 22.2; mm
